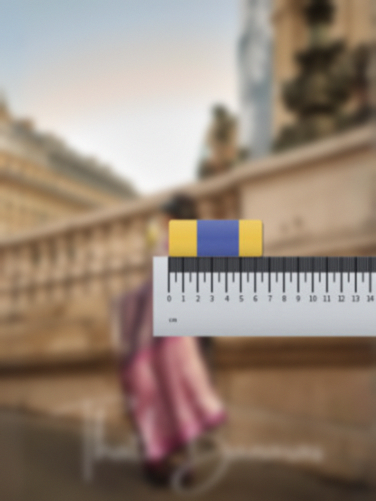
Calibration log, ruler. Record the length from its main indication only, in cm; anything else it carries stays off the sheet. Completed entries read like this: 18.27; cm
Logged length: 6.5; cm
